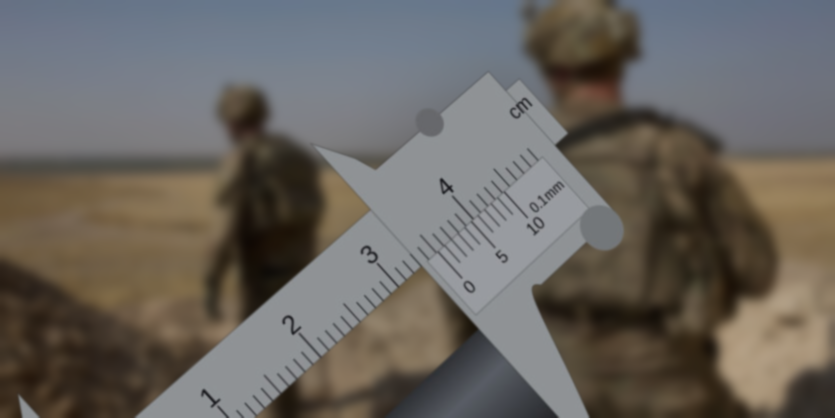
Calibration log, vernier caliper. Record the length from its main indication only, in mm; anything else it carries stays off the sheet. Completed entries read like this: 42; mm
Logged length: 35.2; mm
